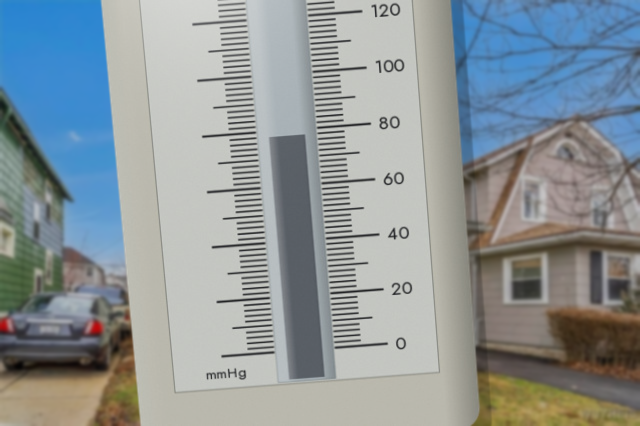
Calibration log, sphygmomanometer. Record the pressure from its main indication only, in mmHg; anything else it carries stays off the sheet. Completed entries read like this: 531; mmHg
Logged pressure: 78; mmHg
